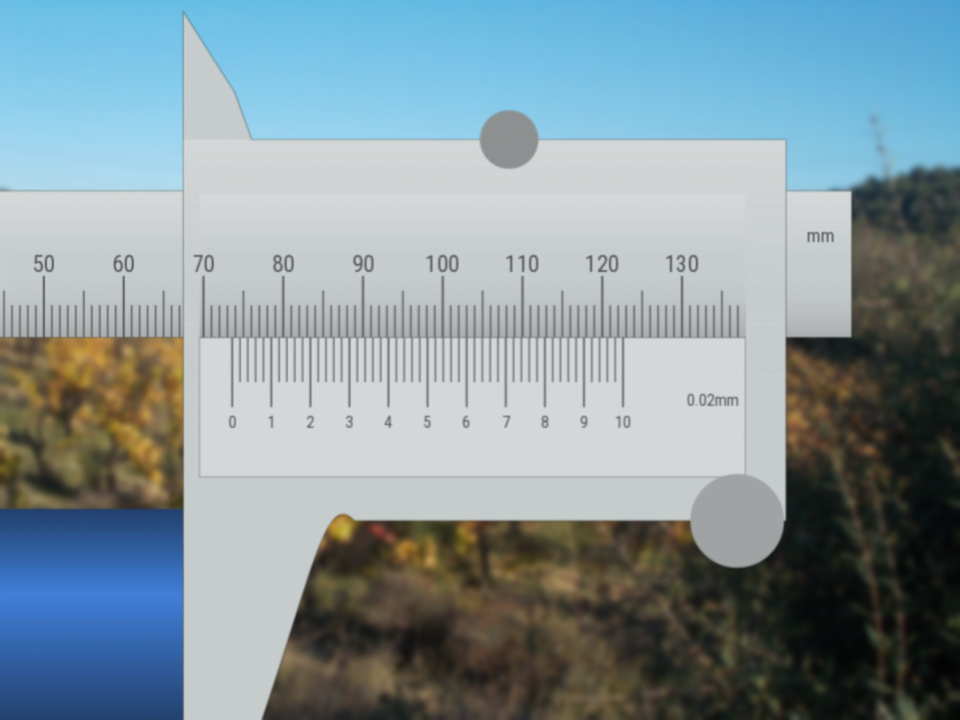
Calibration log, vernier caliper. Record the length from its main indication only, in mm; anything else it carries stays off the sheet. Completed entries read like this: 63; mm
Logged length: 73.6; mm
